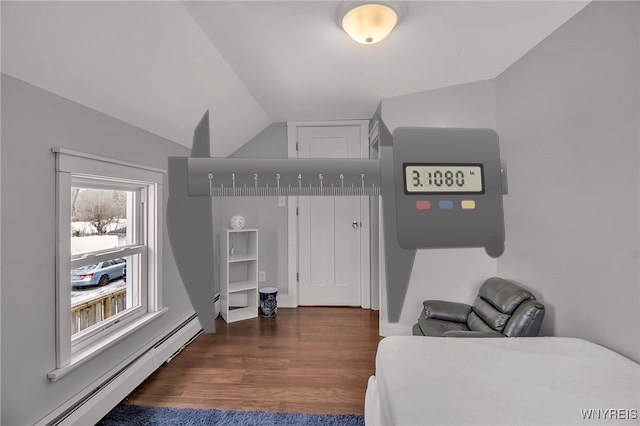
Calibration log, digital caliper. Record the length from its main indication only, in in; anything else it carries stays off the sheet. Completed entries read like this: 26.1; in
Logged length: 3.1080; in
